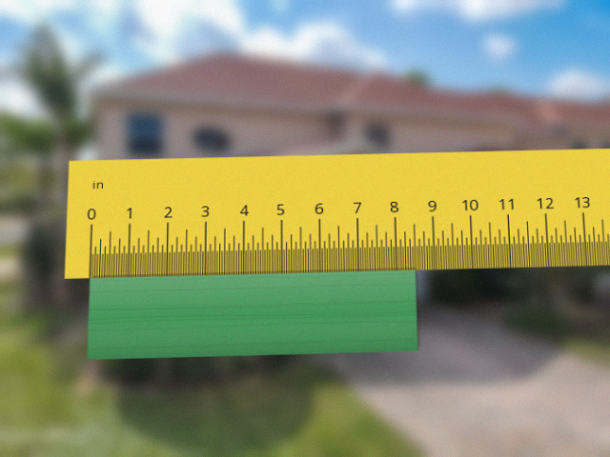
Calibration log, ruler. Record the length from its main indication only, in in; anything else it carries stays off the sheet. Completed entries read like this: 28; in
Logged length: 8.5; in
